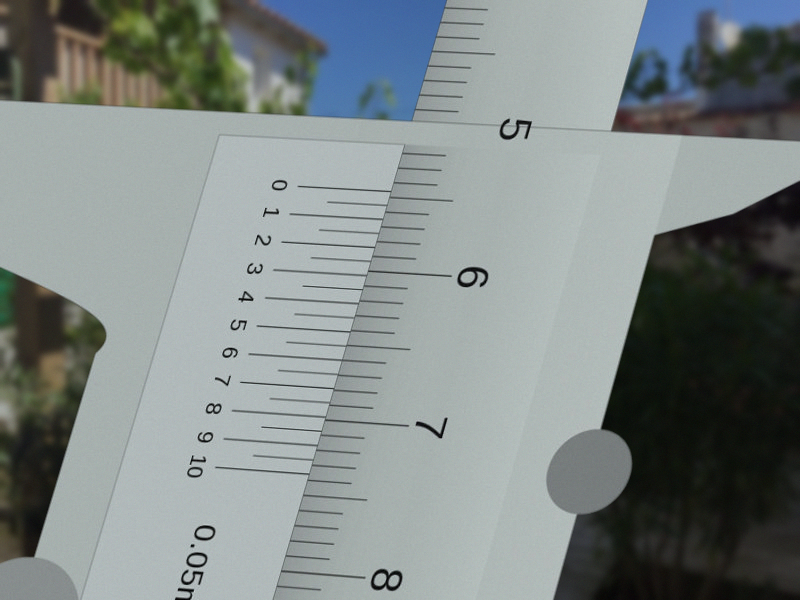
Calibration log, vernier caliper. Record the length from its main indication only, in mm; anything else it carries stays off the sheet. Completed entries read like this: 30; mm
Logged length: 54.6; mm
